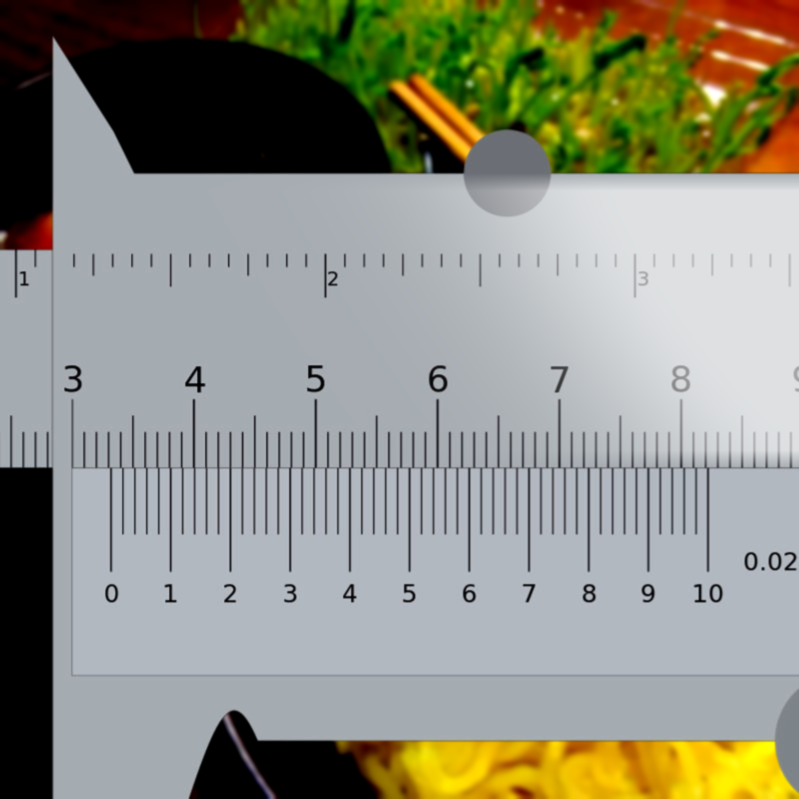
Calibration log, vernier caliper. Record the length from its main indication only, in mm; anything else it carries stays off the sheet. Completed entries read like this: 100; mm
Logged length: 33.2; mm
